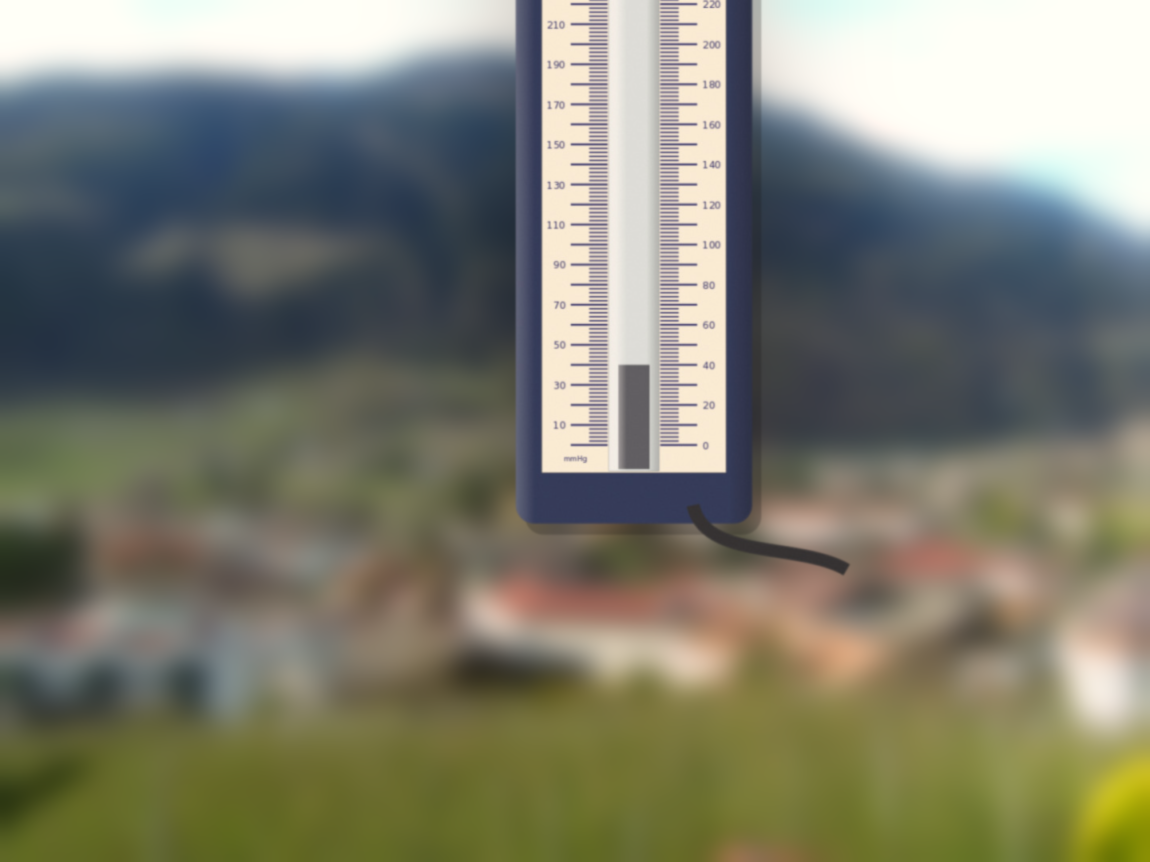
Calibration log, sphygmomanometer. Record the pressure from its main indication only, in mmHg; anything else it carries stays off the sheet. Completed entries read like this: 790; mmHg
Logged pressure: 40; mmHg
